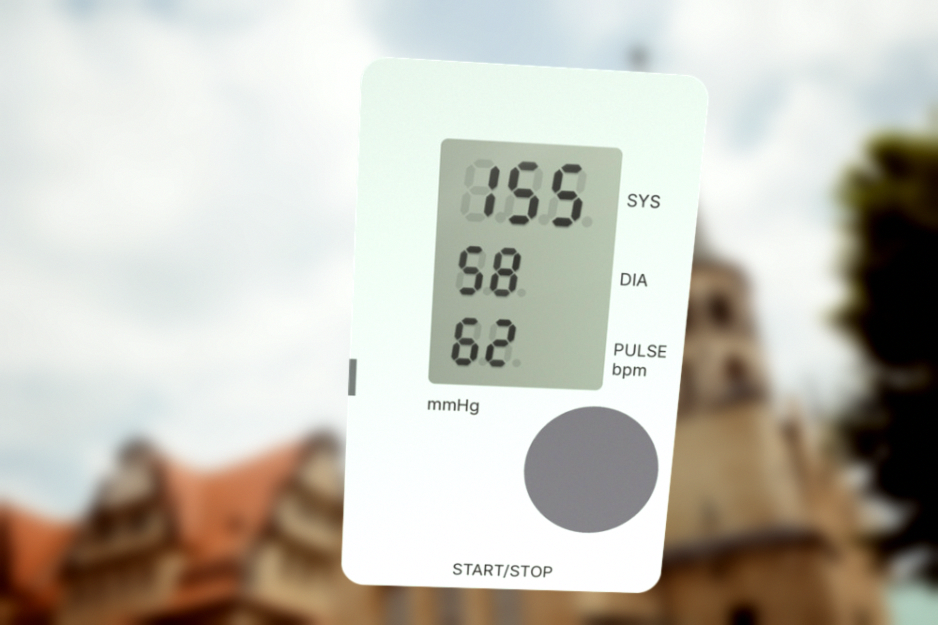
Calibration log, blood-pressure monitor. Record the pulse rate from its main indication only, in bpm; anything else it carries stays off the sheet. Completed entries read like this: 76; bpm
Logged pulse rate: 62; bpm
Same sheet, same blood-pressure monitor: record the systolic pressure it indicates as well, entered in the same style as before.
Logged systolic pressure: 155; mmHg
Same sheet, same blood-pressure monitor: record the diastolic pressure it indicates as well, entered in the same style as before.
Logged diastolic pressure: 58; mmHg
